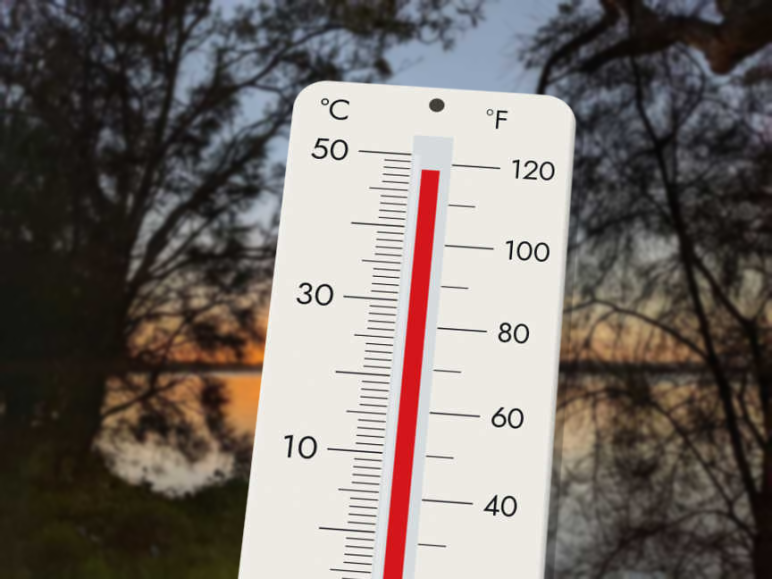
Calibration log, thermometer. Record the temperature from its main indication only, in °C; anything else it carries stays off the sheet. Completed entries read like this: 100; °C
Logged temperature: 48; °C
